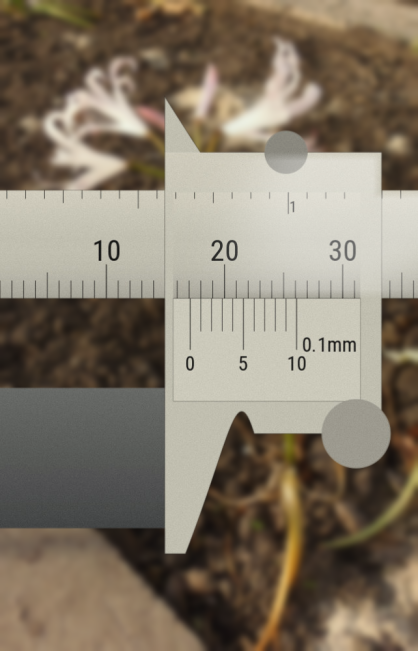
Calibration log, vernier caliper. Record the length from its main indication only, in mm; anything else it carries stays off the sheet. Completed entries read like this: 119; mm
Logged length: 17.1; mm
